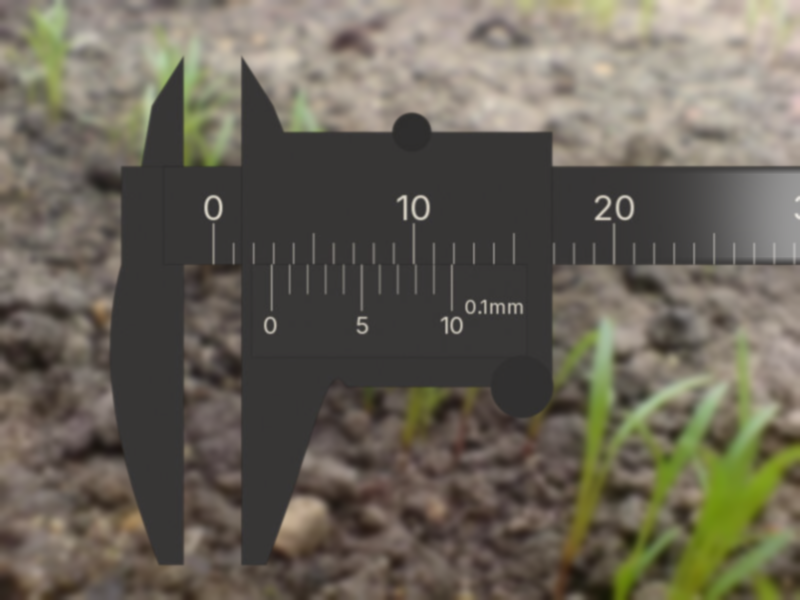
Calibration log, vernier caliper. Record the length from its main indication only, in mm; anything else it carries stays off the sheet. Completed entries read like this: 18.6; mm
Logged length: 2.9; mm
